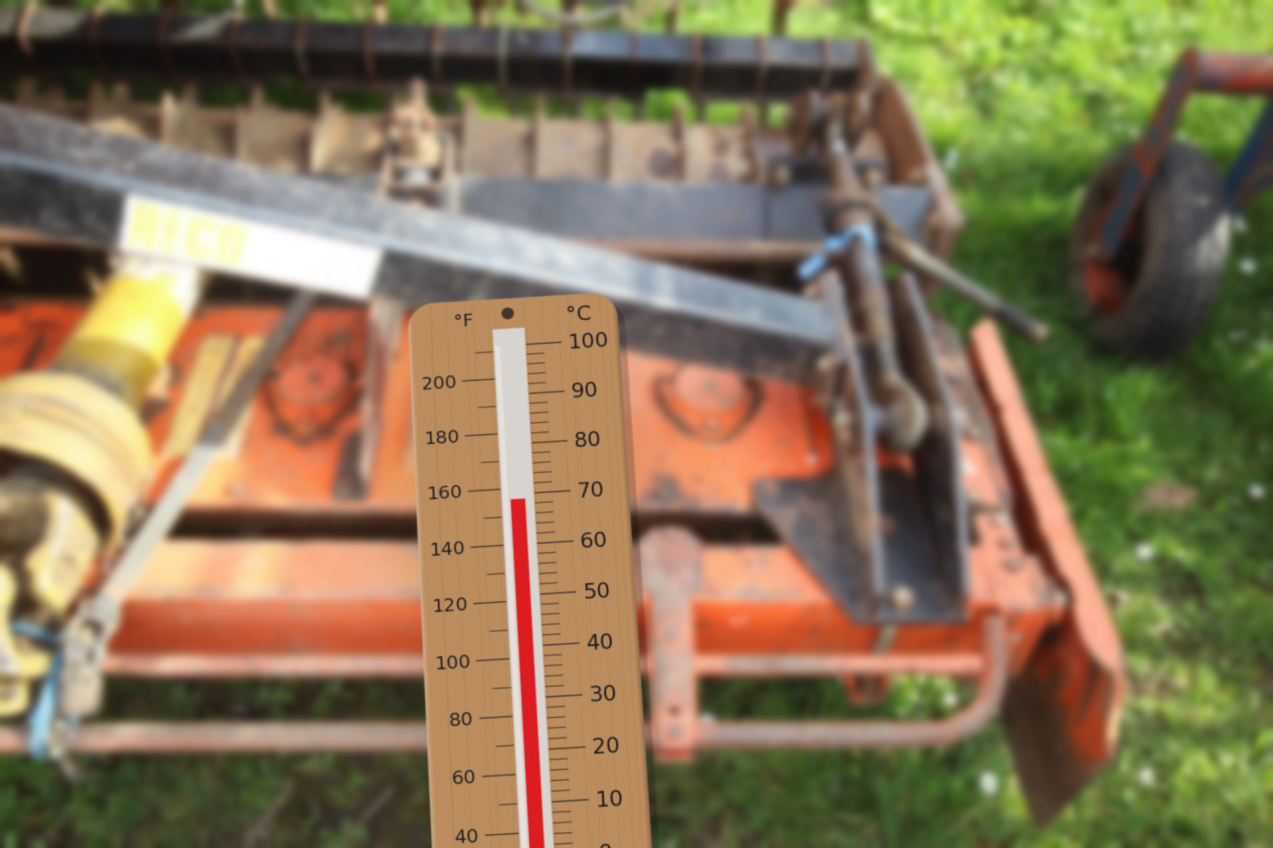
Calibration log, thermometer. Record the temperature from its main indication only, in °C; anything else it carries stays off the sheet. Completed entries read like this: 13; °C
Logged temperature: 69; °C
